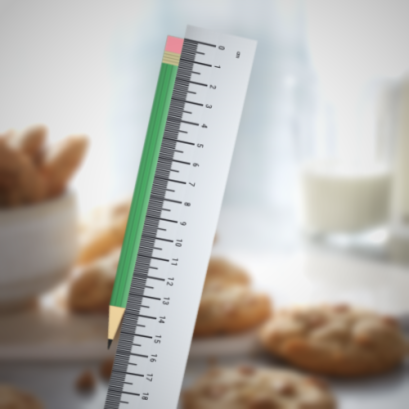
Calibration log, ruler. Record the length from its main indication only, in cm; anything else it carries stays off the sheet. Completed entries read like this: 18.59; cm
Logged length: 16; cm
